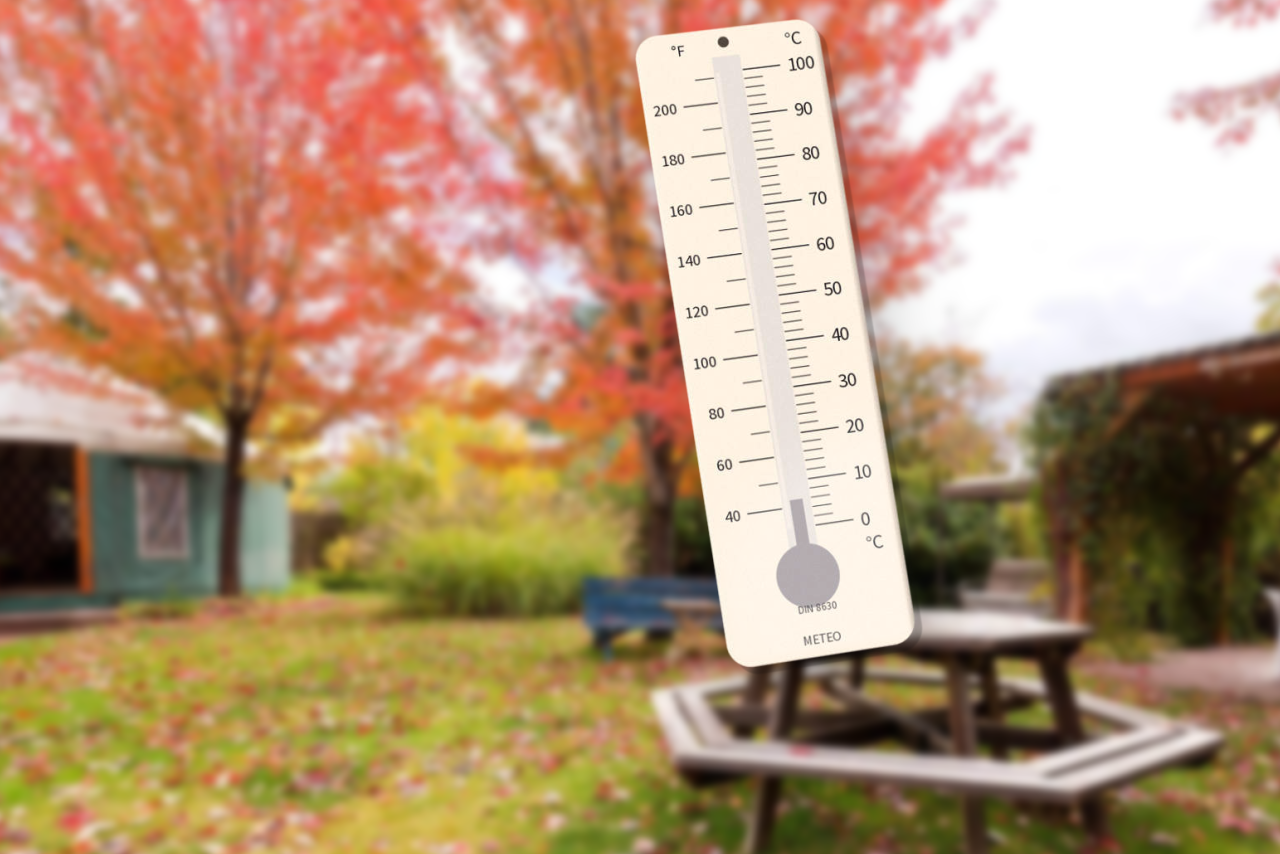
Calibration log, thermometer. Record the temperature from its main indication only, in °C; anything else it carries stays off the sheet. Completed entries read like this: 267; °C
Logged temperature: 6; °C
